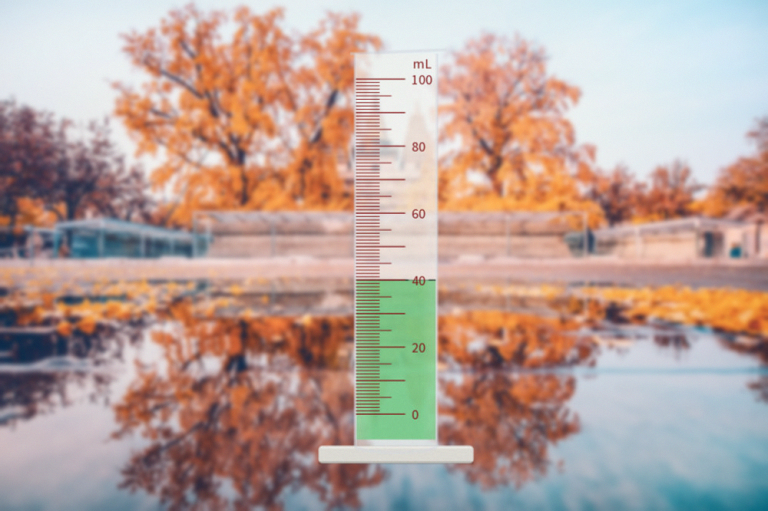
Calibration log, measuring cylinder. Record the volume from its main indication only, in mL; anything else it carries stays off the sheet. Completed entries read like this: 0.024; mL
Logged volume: 40; mL
